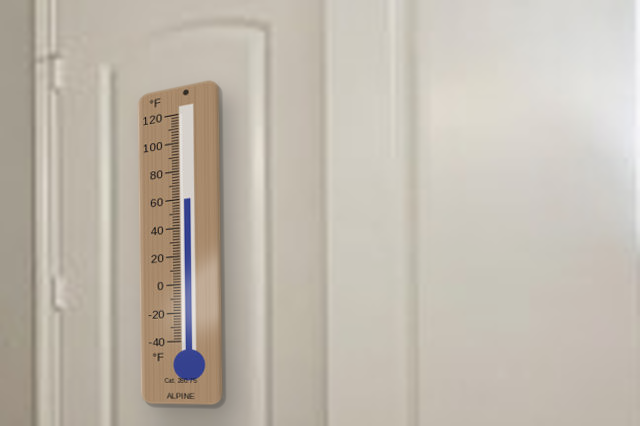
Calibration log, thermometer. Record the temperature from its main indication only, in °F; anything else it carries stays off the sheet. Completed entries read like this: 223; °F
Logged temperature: 60; °F
